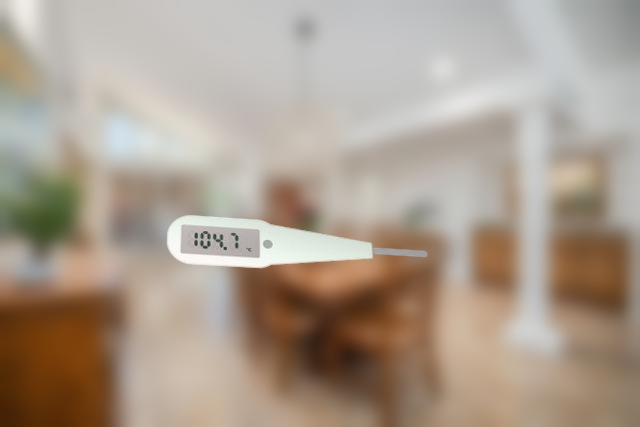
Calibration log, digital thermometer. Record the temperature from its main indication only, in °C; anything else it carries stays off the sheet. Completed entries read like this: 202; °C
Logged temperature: 104.7; °C
